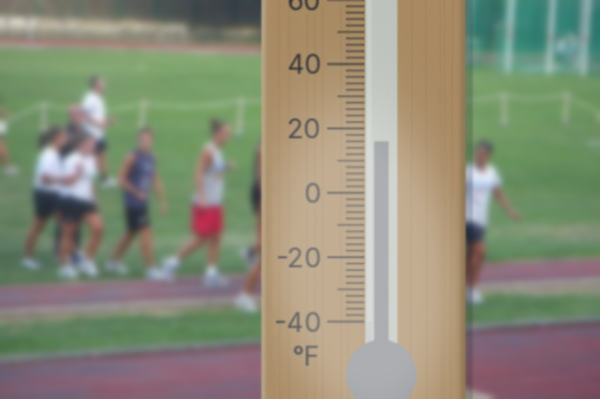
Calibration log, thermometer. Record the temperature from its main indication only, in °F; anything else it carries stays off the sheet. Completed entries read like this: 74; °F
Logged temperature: 16; °F
